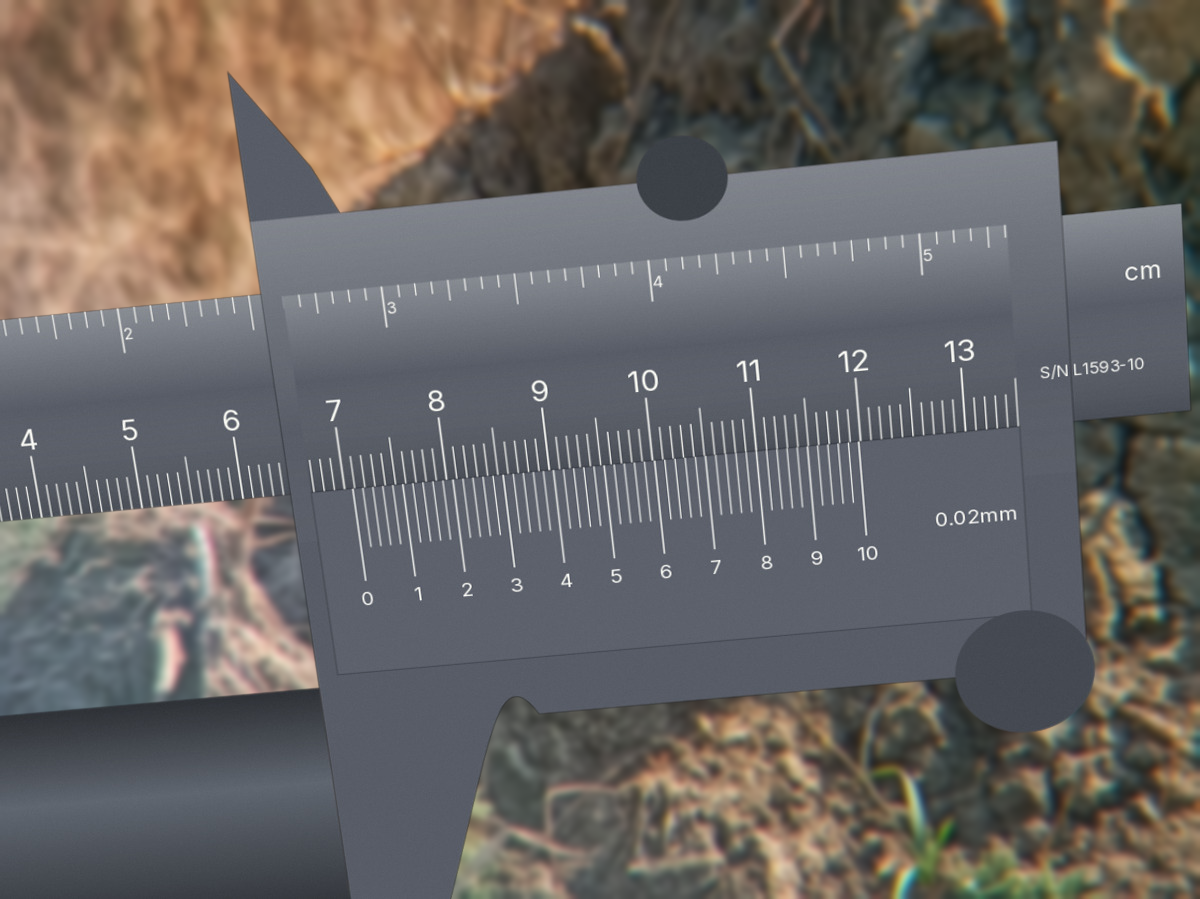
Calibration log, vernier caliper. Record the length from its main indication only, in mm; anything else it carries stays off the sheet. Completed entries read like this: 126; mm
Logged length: 70.8; mm
